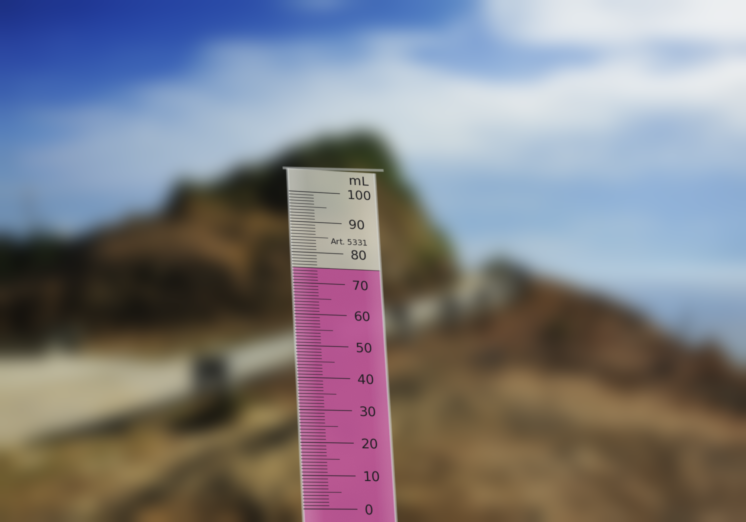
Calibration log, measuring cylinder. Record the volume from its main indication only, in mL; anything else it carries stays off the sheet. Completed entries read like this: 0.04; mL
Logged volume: 75; mL
